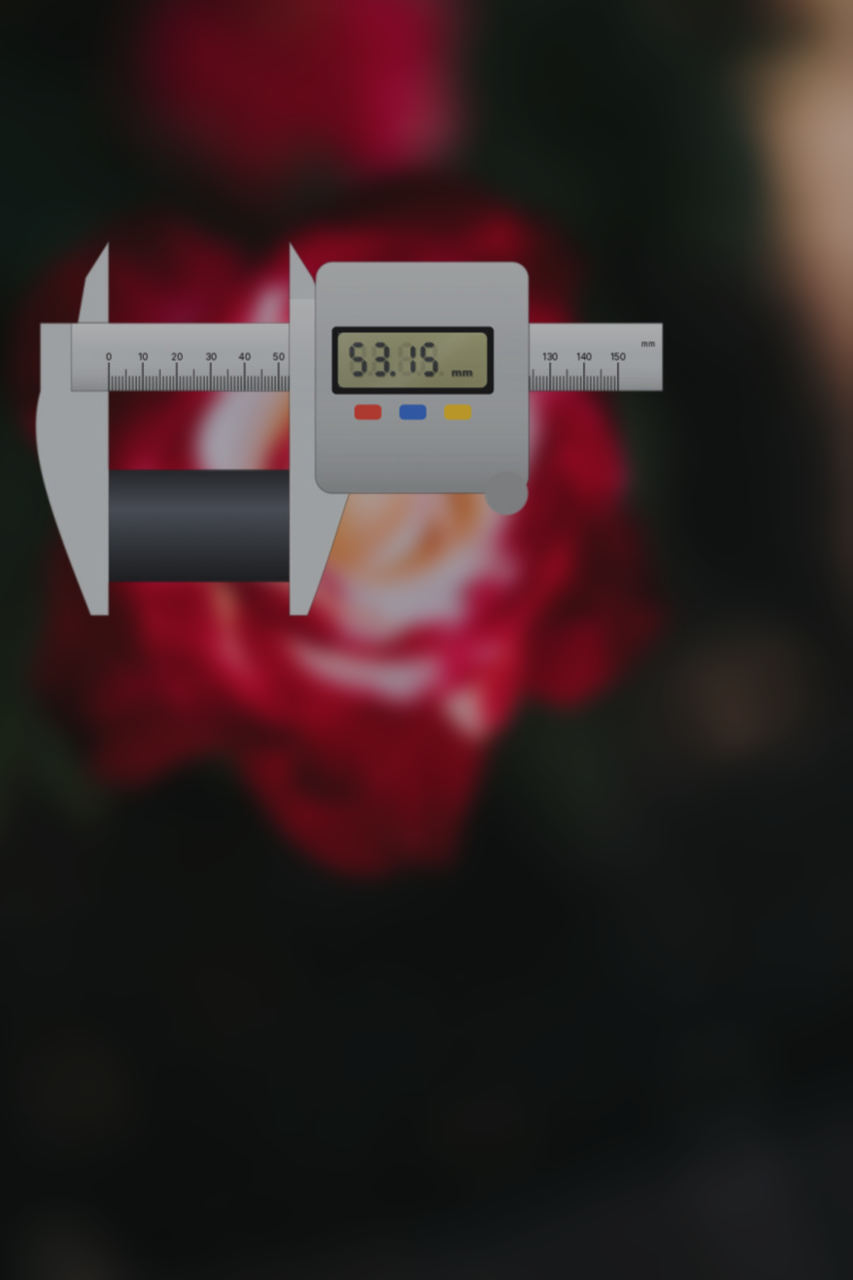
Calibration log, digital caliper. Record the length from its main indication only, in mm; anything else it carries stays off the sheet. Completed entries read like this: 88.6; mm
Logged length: 53.15; mm
